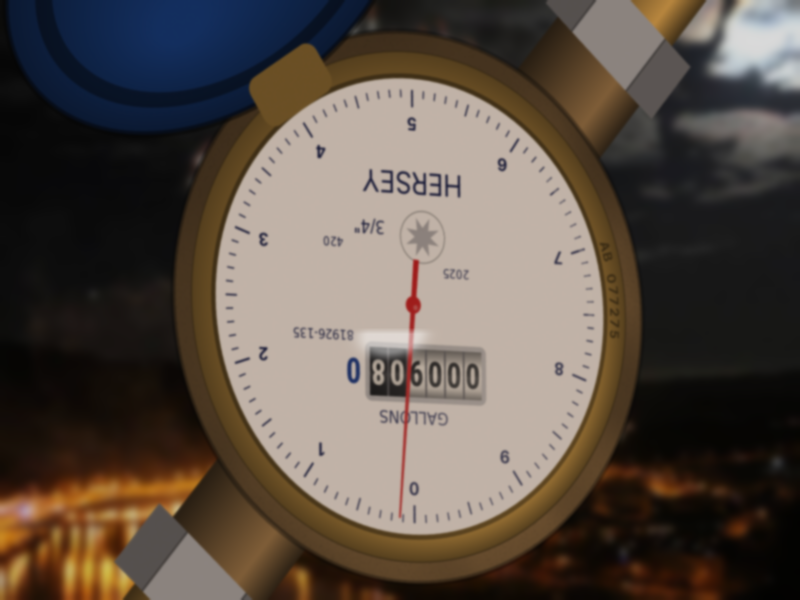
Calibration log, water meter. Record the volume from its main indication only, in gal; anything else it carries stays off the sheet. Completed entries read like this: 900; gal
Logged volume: 9080.1; gal
